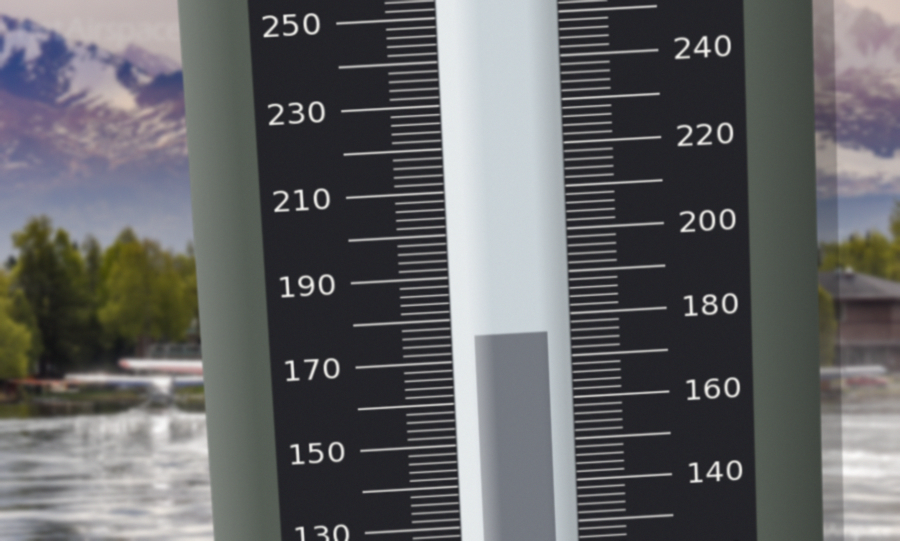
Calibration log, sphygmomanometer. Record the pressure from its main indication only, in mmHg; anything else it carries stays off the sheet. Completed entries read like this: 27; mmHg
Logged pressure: 176; mmHg
